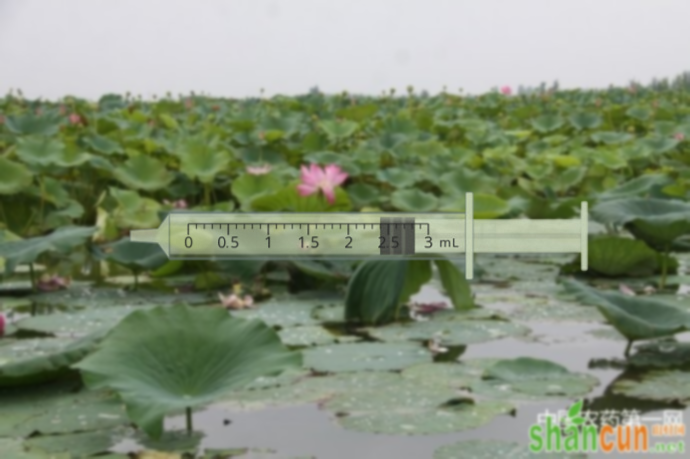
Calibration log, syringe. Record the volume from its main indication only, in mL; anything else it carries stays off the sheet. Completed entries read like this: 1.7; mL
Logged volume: 2.4; mL
